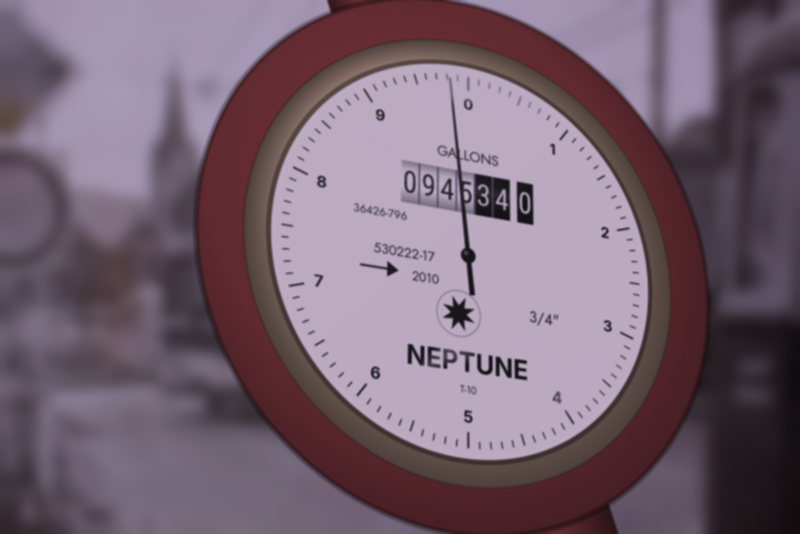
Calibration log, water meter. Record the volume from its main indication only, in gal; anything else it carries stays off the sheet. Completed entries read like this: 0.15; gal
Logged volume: 945339.8; gal
